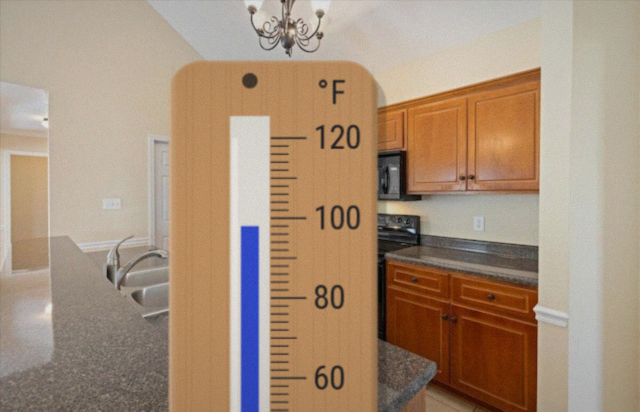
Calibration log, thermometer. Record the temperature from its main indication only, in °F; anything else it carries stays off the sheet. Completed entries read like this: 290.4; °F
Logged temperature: 98; °F
